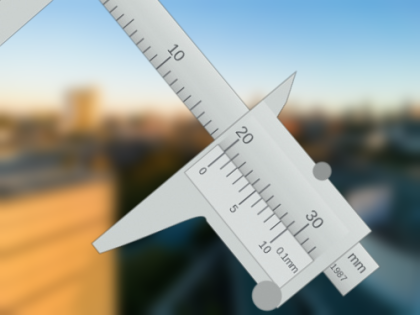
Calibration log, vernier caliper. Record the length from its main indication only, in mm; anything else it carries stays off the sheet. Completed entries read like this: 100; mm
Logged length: 20.1; mm
